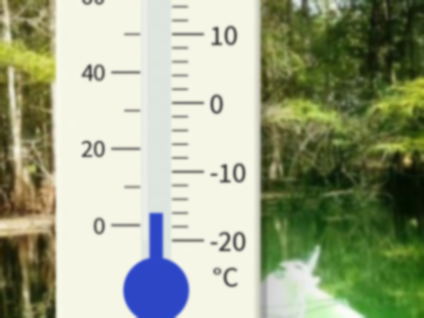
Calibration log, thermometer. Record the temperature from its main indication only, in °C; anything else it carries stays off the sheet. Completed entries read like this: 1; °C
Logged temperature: -16; °C
